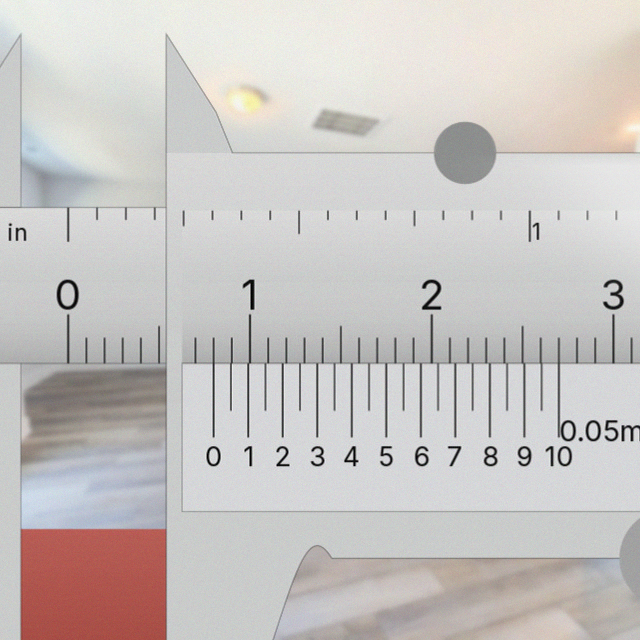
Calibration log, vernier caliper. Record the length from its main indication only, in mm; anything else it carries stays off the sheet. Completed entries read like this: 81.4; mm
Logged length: 8.0; mm
